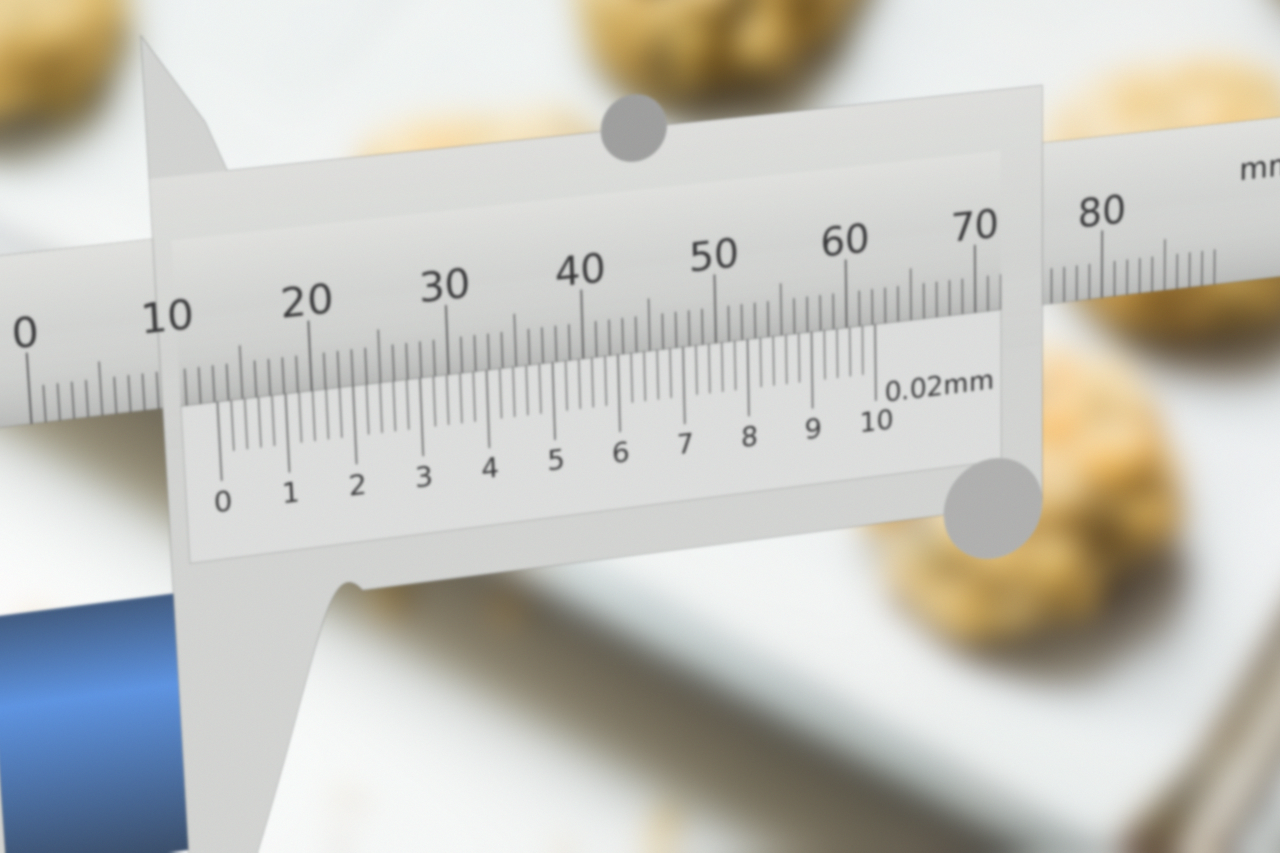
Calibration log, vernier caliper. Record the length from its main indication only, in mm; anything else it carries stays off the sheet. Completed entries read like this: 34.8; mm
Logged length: 13.2; mm
